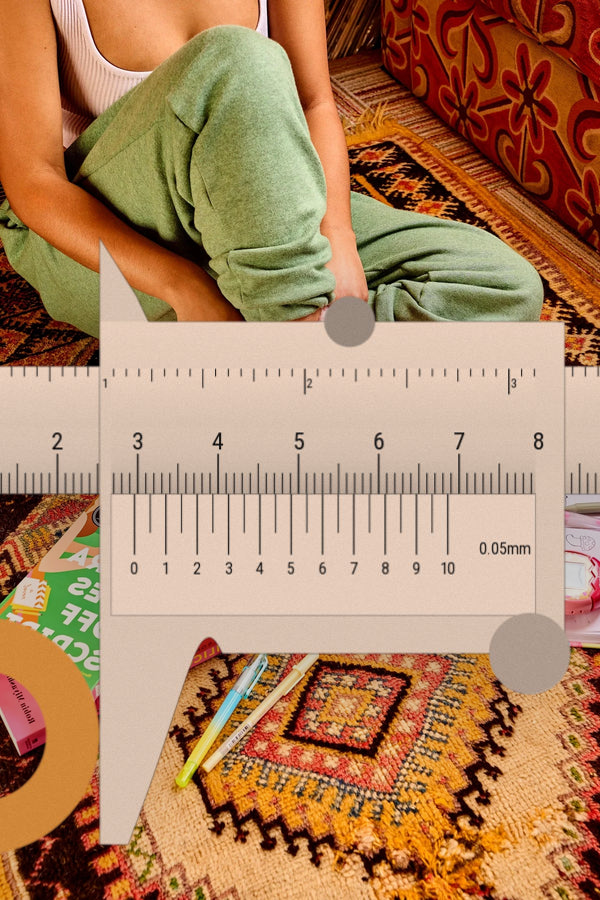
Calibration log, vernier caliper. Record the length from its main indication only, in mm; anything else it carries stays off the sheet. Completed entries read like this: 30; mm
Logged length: 29.6; mm
